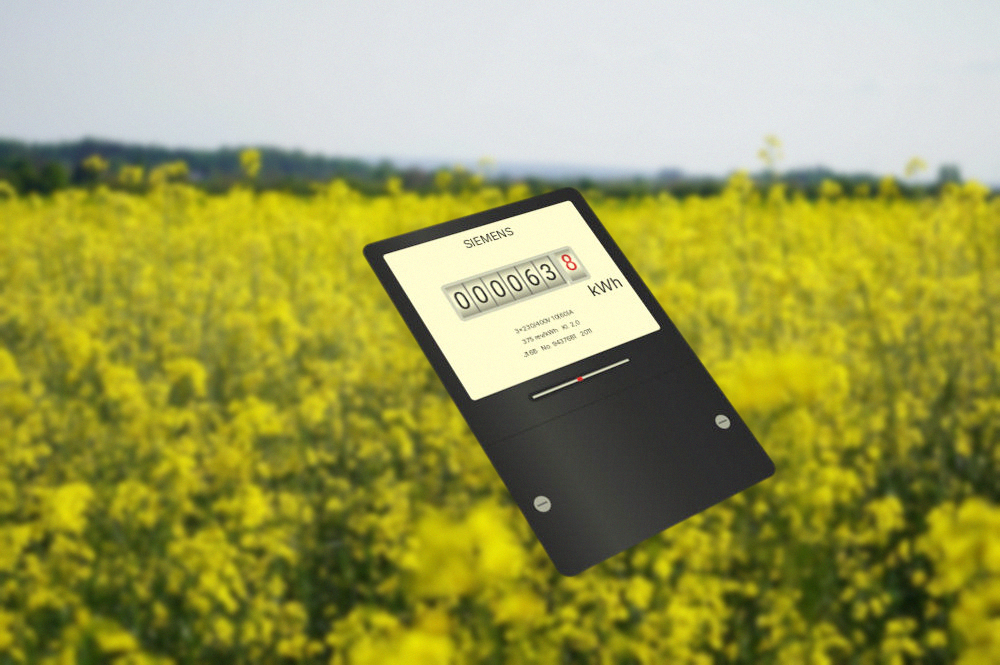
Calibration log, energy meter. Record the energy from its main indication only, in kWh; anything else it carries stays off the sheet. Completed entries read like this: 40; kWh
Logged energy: 63.8; kWh
